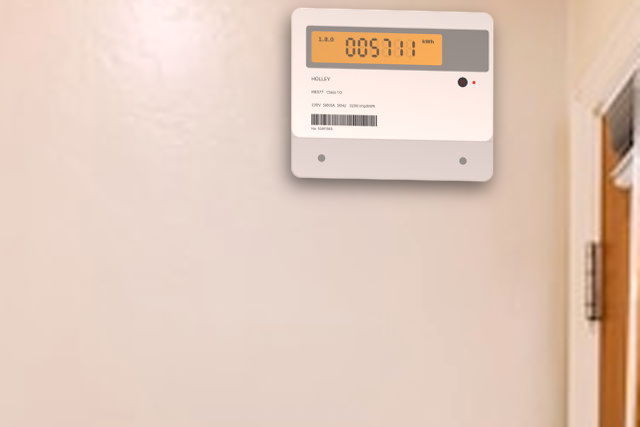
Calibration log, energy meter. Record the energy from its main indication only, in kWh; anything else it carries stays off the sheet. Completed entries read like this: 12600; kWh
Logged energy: 5711; kWh
